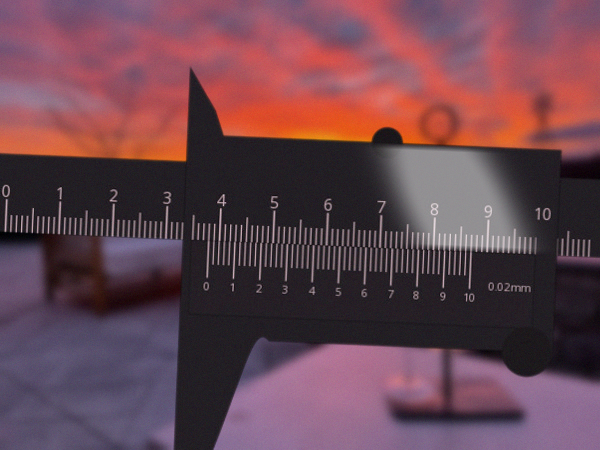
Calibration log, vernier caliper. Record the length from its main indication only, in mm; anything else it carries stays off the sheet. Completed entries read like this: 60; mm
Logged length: 38.0; mm
